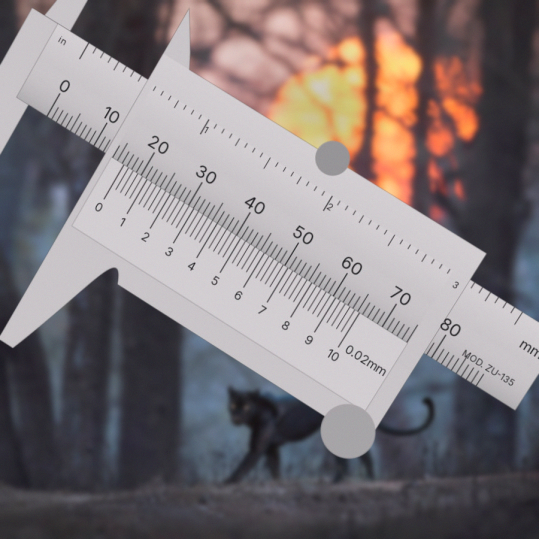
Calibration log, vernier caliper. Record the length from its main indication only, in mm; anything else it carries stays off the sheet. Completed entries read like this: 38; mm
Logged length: 16.4; mm
